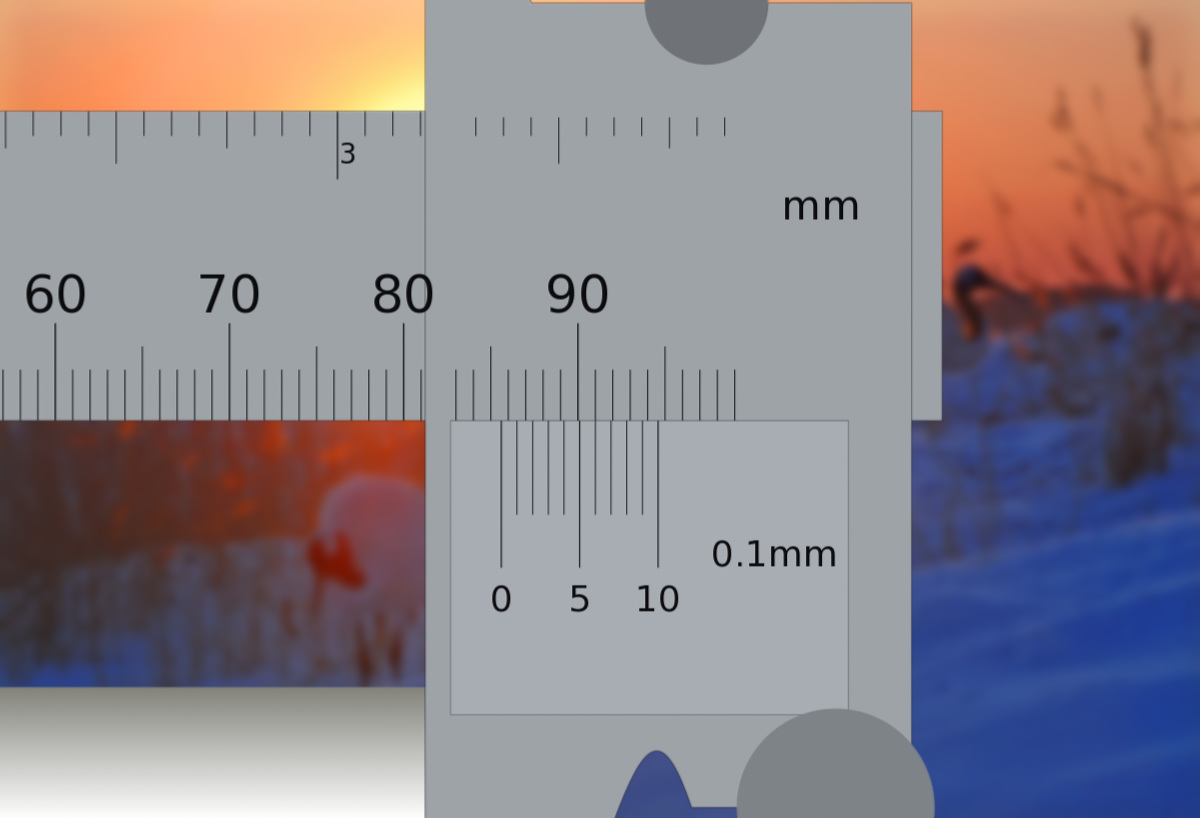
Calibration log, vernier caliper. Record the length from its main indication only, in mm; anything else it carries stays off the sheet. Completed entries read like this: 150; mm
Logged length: 85.6; mm
